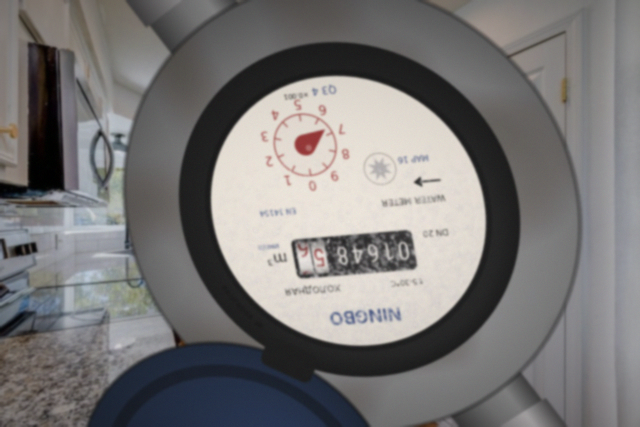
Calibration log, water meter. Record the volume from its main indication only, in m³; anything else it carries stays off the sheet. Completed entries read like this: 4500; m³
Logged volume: 1648.556; m³
